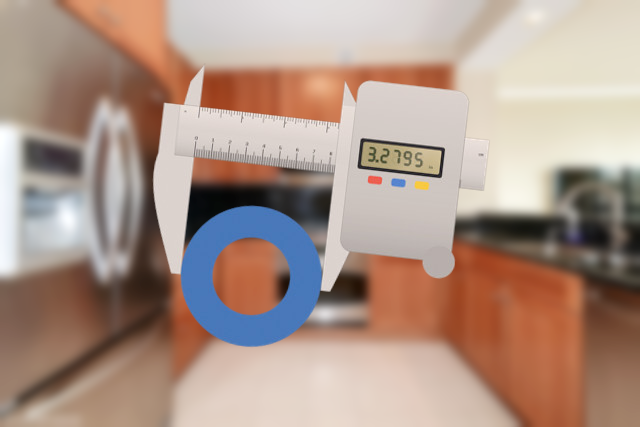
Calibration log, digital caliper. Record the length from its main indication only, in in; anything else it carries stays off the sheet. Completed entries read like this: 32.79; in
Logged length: 3.2795; in
